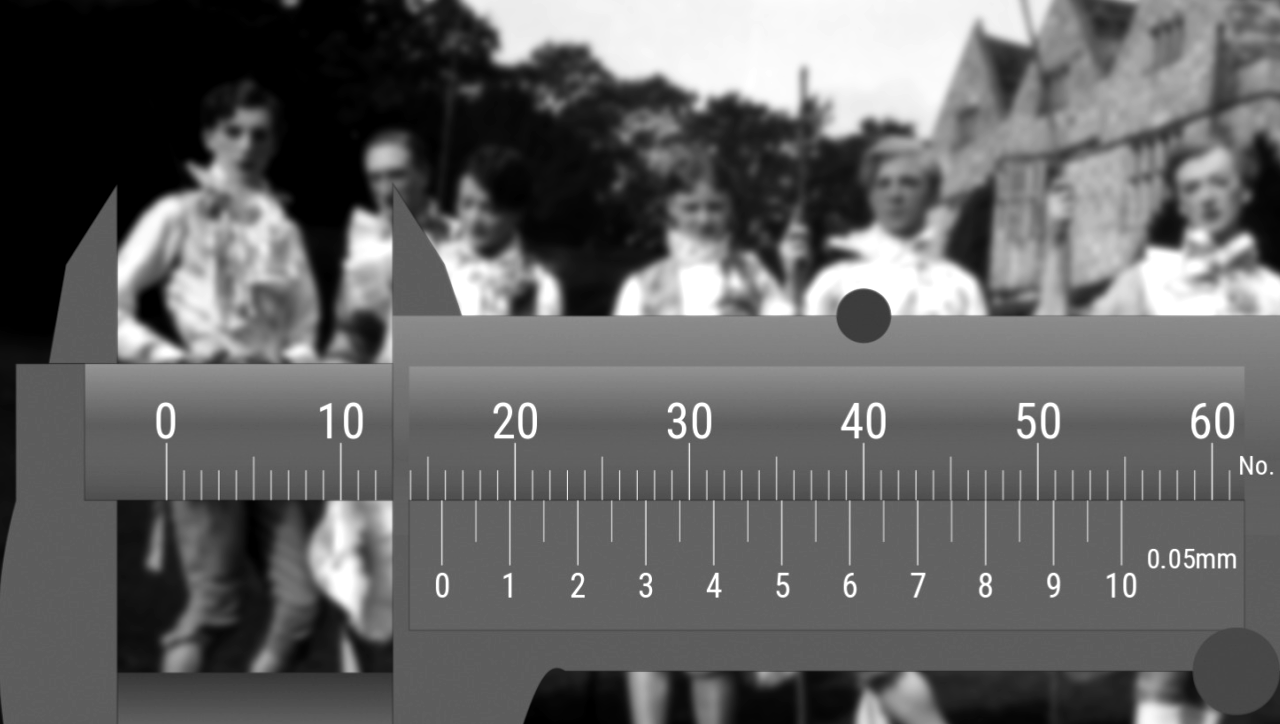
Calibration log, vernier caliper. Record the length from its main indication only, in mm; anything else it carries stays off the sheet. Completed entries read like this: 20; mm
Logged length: 15.8; mm
